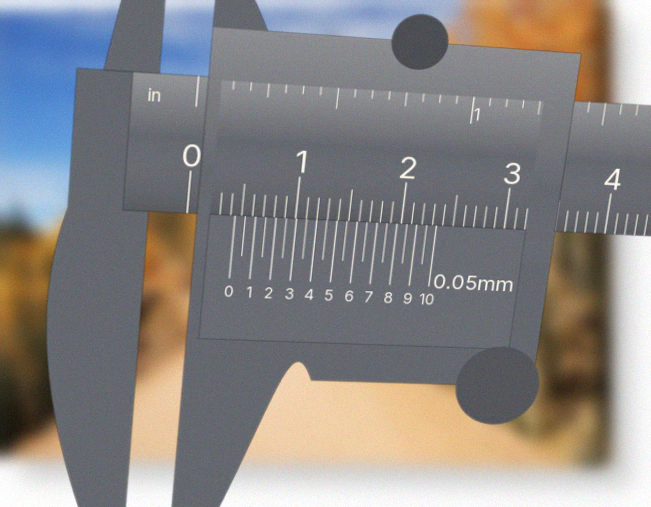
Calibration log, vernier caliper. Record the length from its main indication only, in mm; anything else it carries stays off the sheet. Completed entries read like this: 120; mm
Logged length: 4.4; mm
